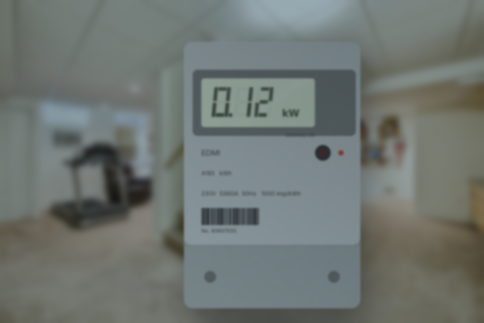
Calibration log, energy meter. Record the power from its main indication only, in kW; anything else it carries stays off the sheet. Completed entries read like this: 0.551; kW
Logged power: 0.12; kW
